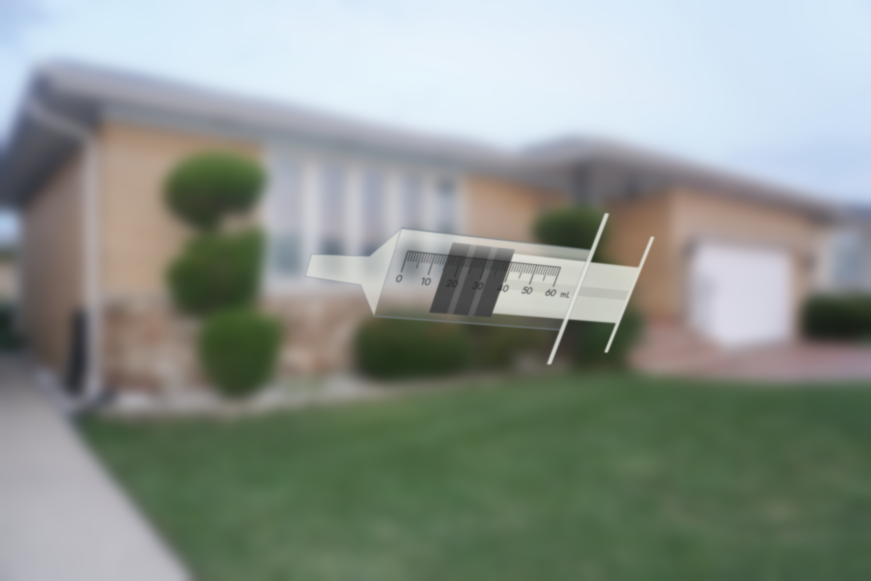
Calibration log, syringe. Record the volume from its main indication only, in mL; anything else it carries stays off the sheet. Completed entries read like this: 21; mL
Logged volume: 15; mL
